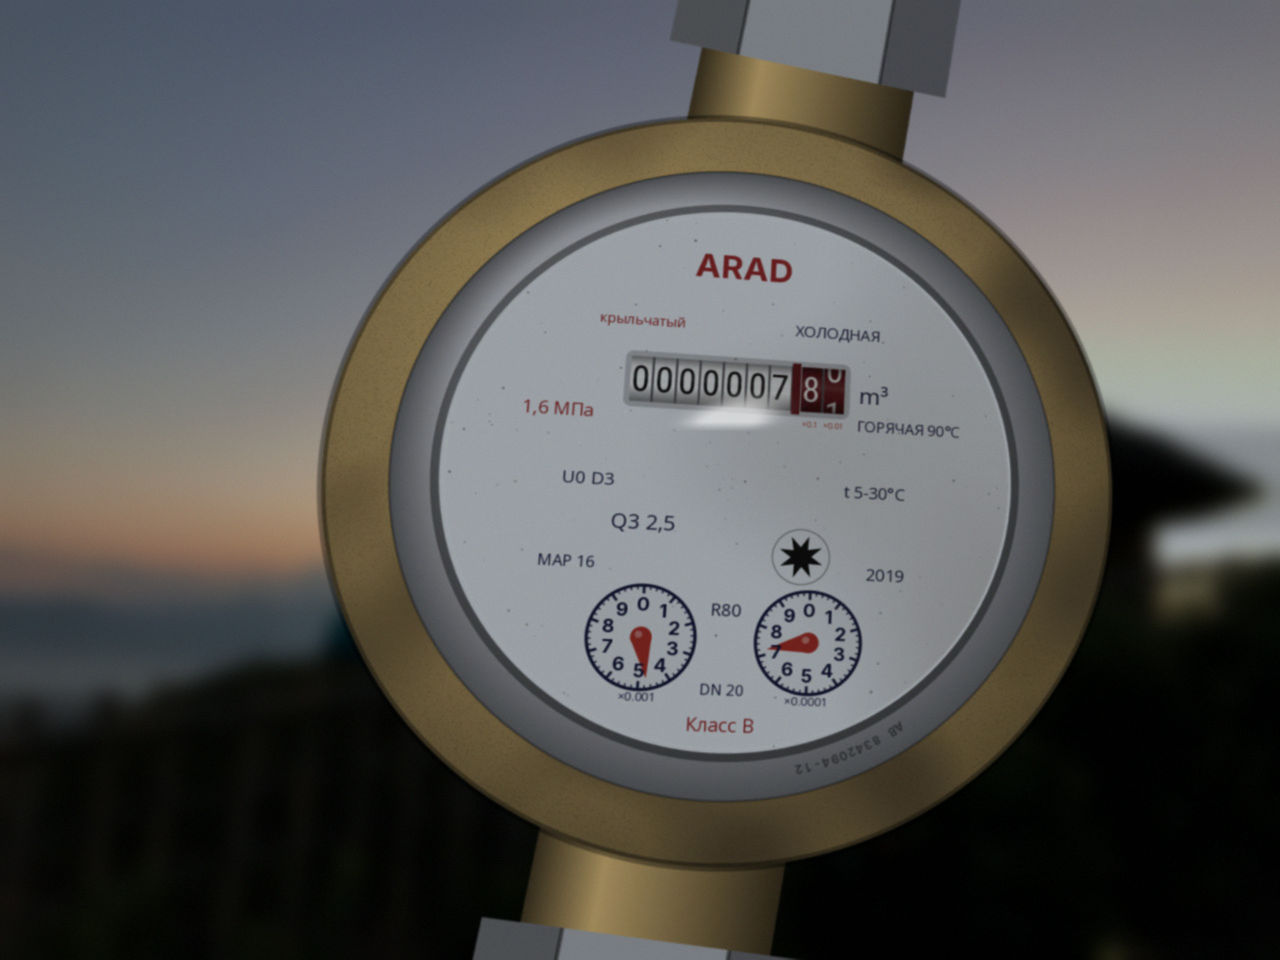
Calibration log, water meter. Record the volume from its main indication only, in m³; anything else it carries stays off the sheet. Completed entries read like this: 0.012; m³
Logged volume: 7.8047; m³
